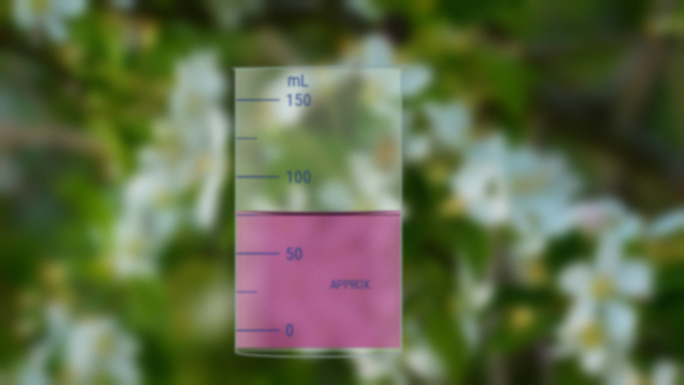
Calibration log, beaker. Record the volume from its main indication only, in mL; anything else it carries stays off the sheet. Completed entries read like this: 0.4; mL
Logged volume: 75; mL
